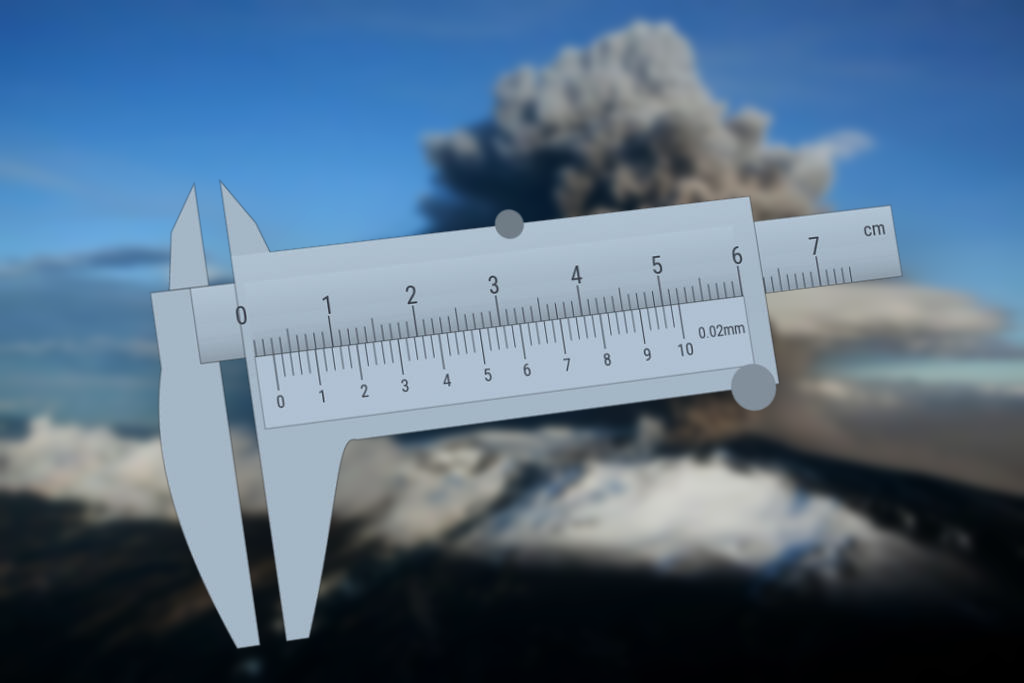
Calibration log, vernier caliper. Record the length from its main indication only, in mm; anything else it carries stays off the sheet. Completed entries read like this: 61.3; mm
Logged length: 3.0; mm
